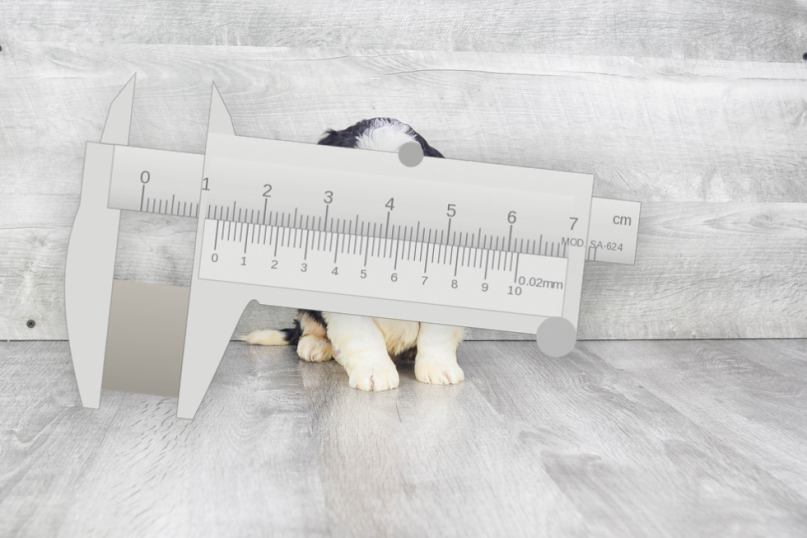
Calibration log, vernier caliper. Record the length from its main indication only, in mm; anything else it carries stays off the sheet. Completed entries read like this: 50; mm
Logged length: 12.6; mm
